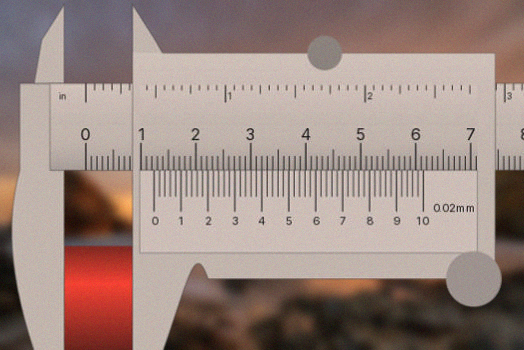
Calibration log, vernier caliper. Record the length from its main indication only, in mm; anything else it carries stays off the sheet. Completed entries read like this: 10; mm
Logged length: 12.4; mm
